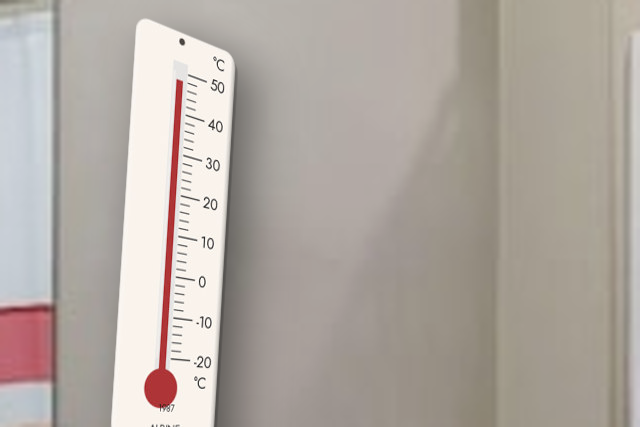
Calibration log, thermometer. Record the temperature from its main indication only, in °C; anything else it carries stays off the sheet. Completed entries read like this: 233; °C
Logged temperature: 48; °C
